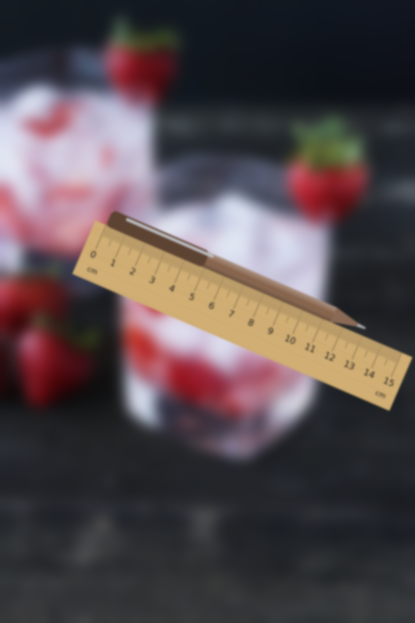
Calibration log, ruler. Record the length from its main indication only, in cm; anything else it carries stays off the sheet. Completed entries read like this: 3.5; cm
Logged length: 13; cm
